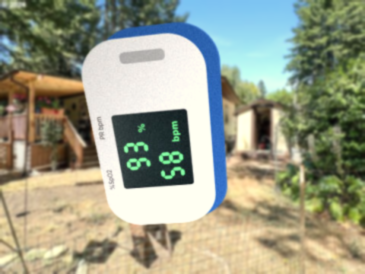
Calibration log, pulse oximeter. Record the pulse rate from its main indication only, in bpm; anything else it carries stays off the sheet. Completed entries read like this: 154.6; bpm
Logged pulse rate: 58; bpm
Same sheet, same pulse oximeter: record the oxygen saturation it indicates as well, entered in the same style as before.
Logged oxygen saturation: 93; %
